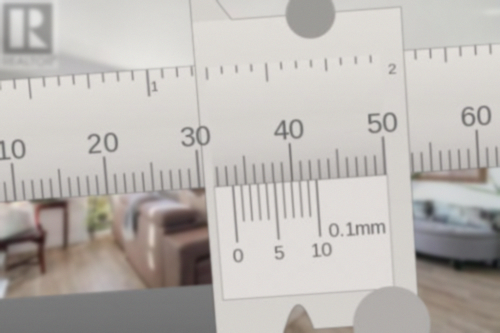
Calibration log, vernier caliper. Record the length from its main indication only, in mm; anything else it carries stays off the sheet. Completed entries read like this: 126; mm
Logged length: 33.6; mm
